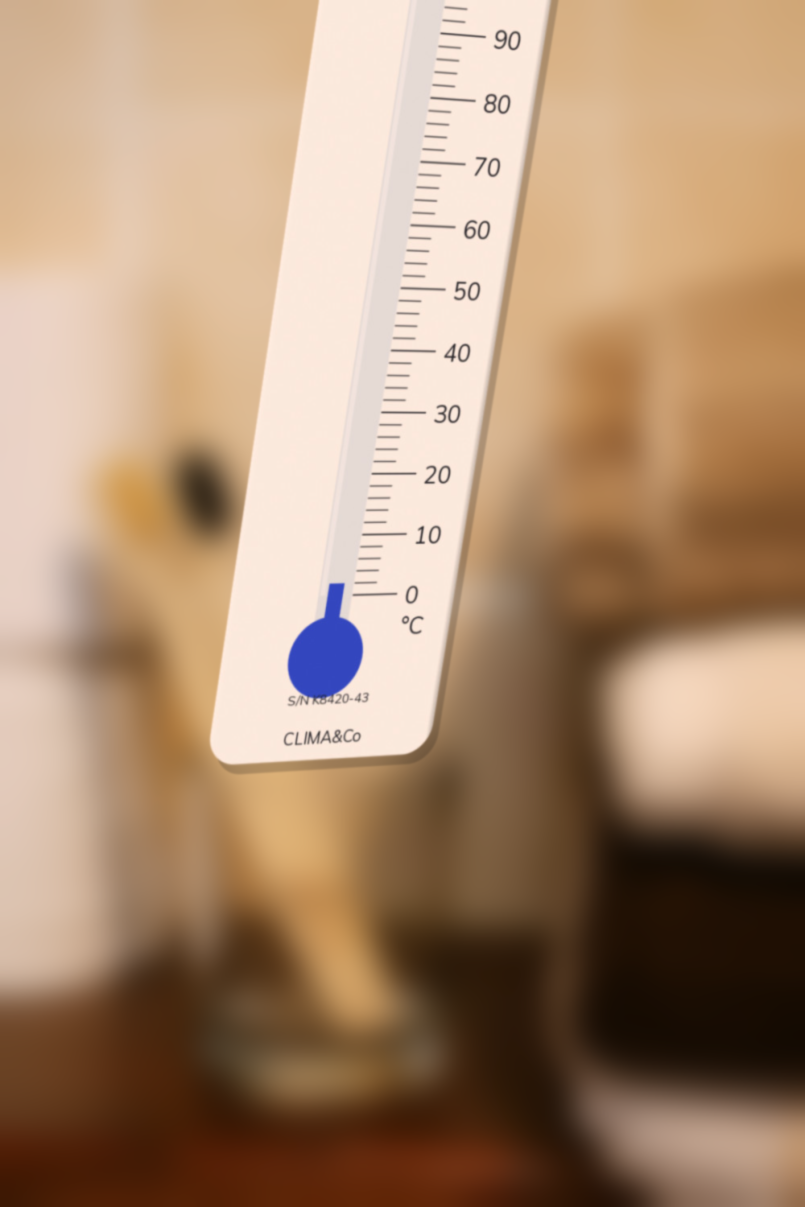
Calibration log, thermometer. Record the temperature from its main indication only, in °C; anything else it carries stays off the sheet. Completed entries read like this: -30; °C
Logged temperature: 2; °C
